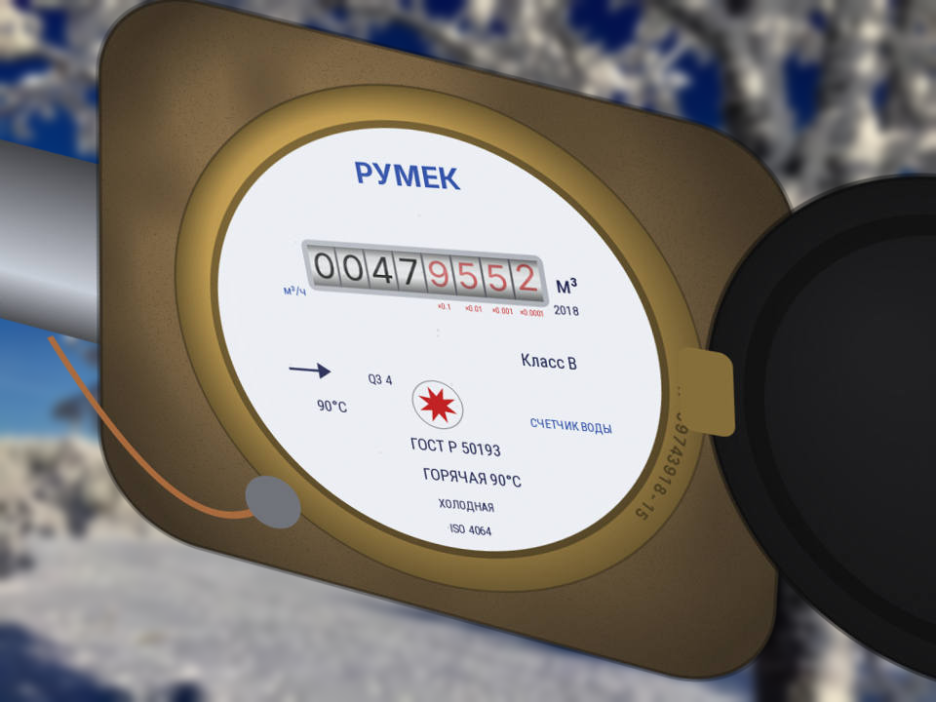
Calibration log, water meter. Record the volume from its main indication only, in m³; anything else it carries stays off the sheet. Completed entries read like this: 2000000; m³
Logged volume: 47.9552; m³
